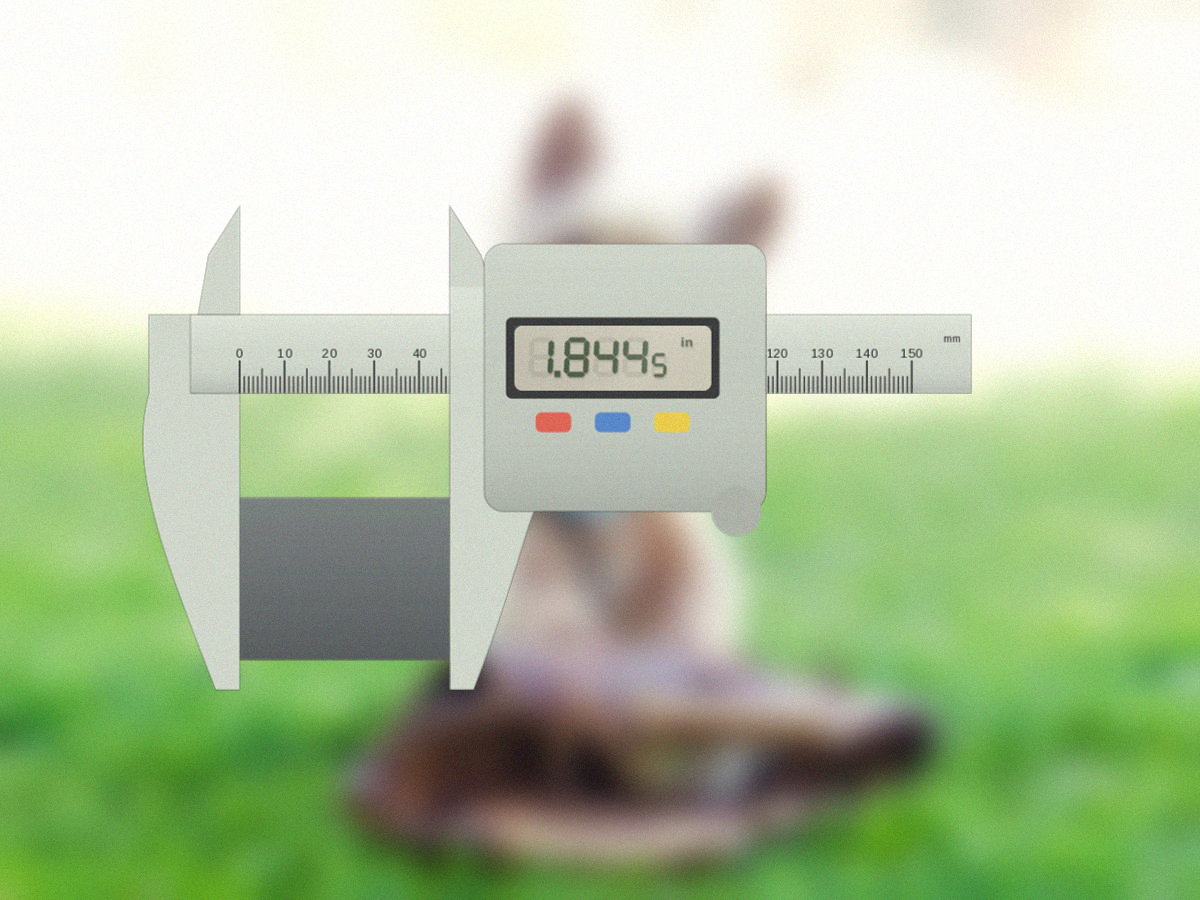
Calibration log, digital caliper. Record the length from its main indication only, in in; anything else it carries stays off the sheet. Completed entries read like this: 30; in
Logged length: 1.8445; in
